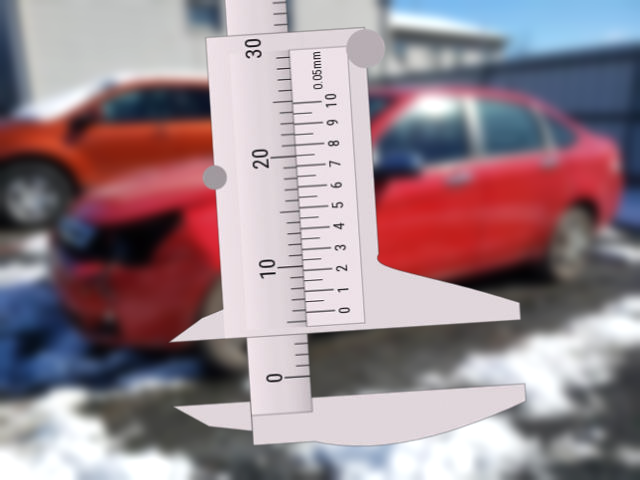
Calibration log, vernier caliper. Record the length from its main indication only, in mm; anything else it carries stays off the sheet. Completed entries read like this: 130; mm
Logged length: 5.8; mm
